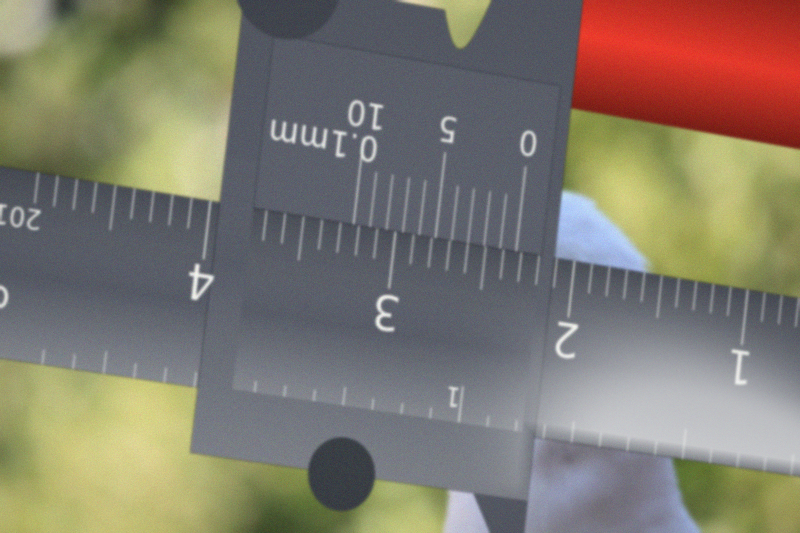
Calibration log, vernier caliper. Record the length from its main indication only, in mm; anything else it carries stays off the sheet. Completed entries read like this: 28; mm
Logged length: 23.3; mm
